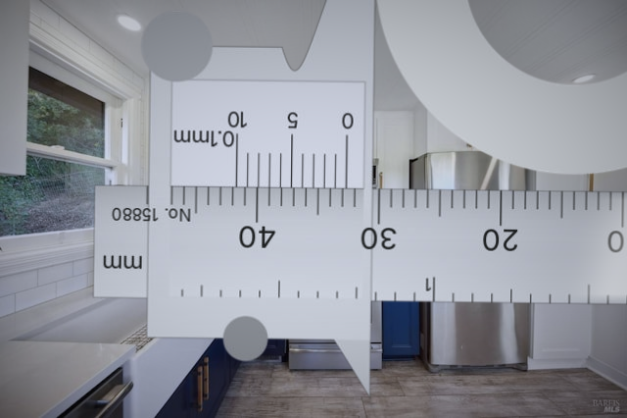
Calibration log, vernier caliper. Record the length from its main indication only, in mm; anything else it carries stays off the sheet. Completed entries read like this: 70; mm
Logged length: 32.7; mm
